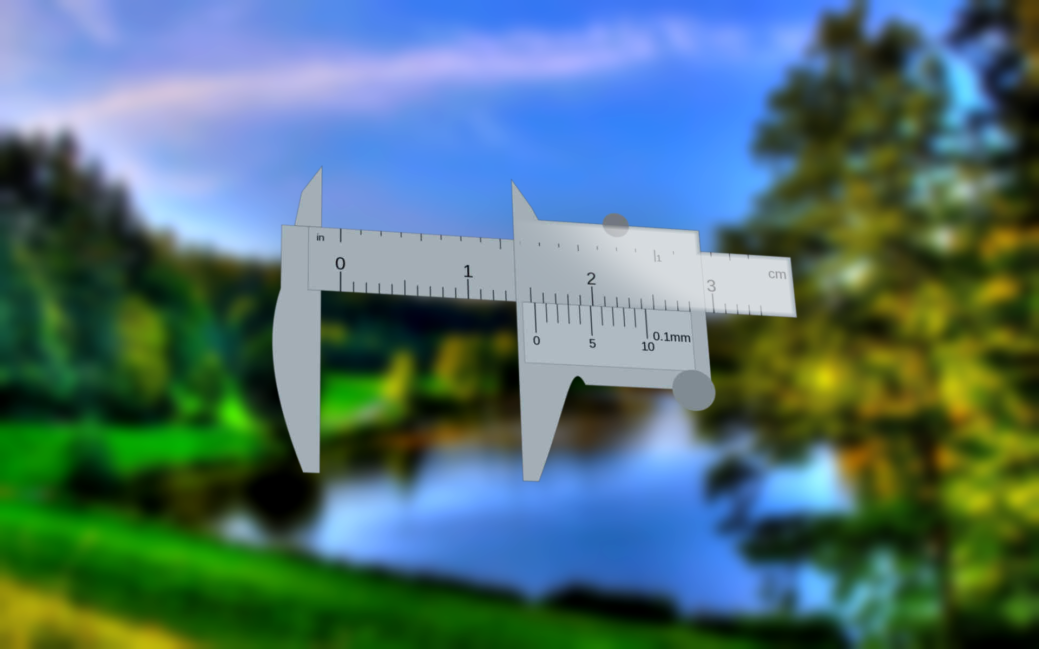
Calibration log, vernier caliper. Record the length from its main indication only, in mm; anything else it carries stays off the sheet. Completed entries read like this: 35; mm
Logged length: 15.3; mm
